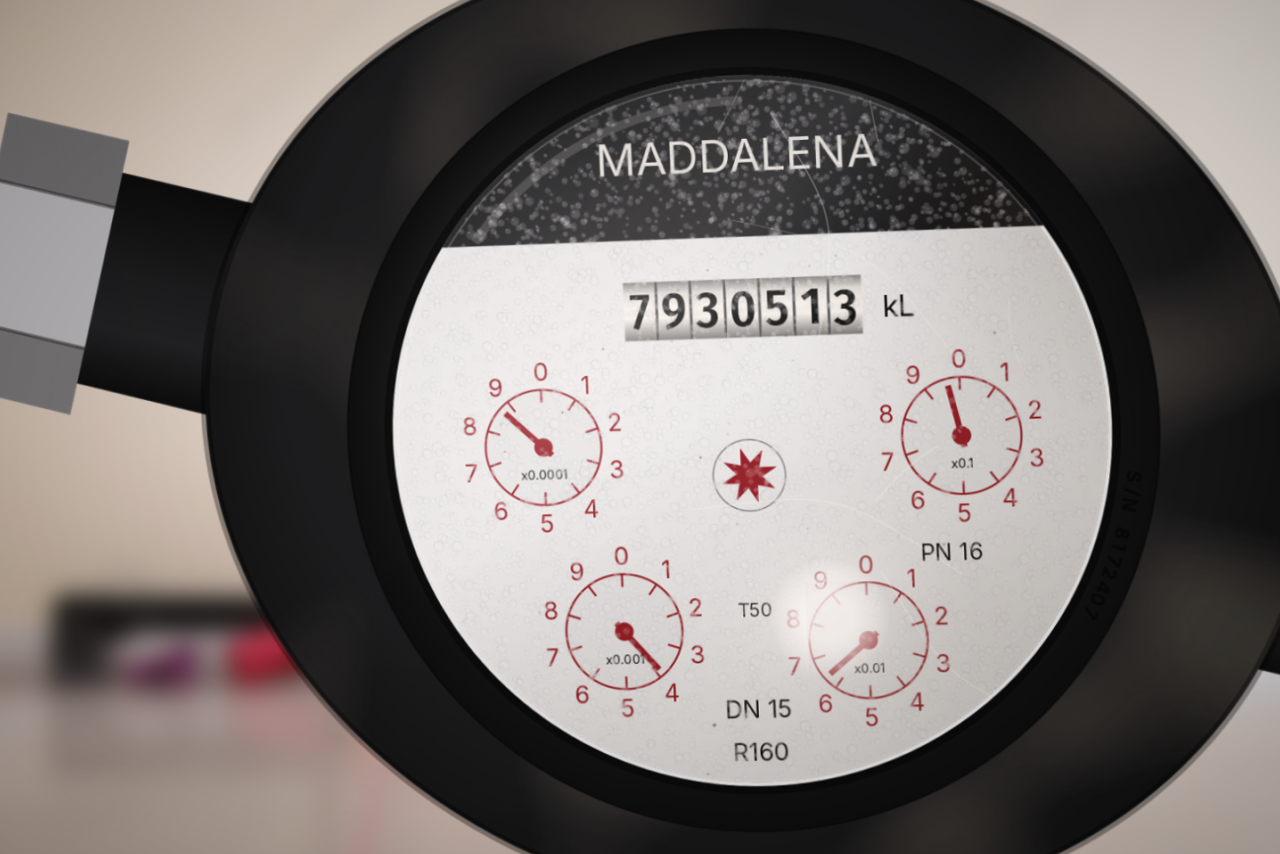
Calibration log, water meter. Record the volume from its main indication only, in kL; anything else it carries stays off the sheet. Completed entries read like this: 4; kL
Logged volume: 7930512.9638; kL
